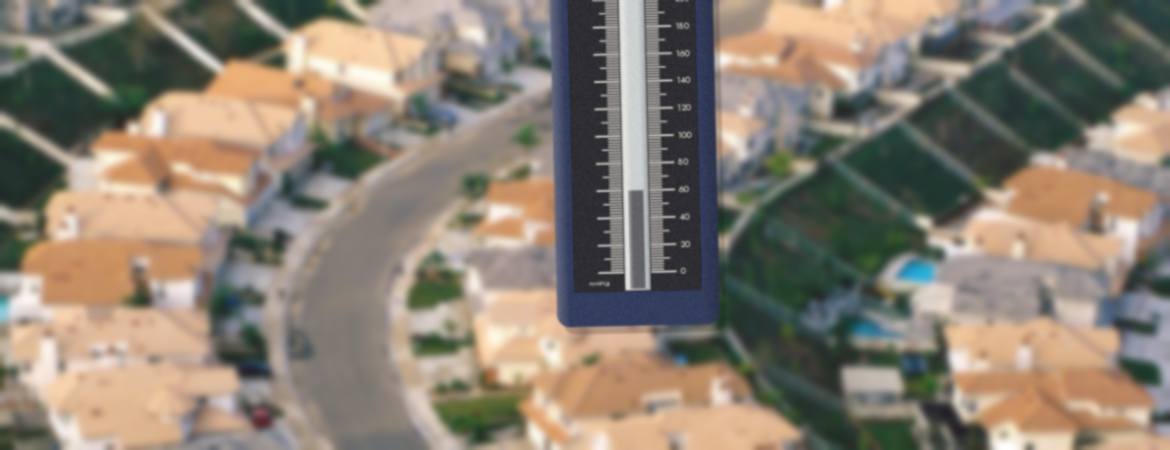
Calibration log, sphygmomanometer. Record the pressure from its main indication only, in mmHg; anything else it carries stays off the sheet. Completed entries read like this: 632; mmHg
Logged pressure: 60; mmHg
